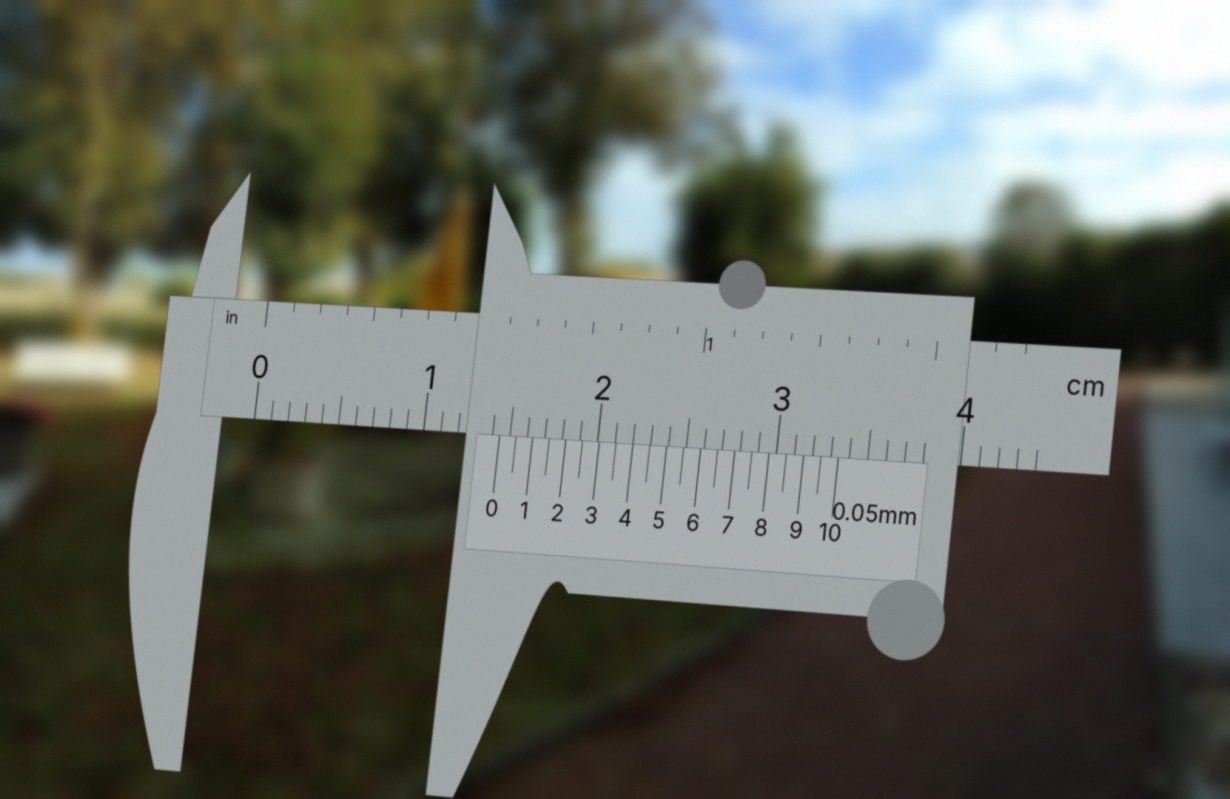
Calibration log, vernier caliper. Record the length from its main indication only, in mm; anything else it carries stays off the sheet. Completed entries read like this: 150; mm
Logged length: 14.4; mm
